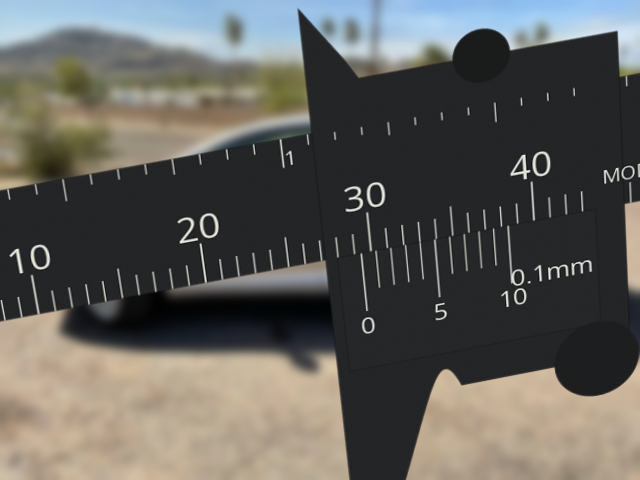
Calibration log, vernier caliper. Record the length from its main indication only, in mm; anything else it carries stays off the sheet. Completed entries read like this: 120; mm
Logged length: 29.4; mm
